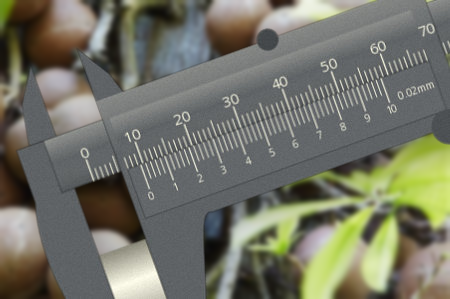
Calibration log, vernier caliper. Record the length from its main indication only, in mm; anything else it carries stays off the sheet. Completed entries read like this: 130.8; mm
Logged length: 9.5; mm
